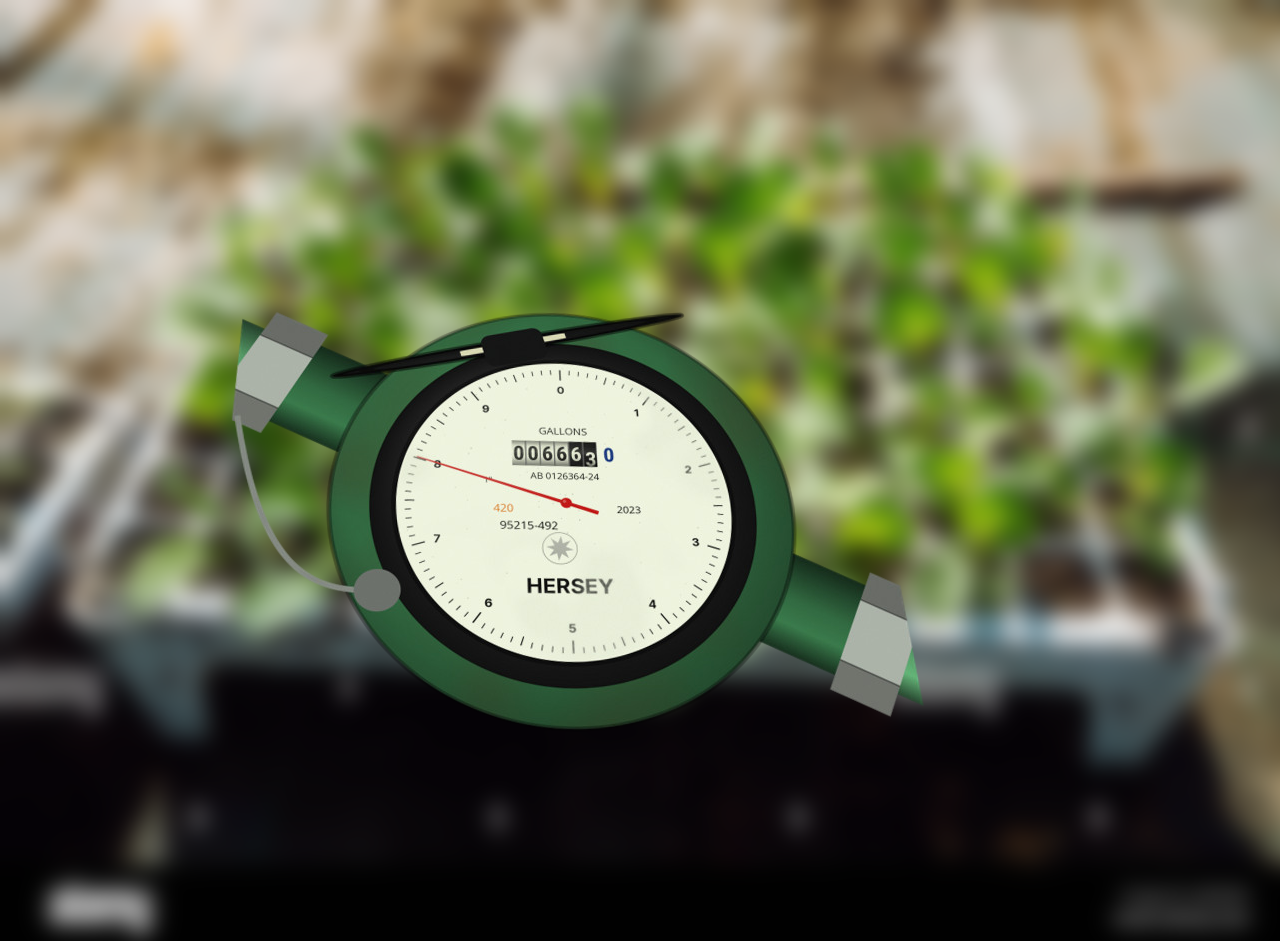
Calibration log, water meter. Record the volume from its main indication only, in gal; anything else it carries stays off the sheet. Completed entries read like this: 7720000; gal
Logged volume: 66628.0; gal
